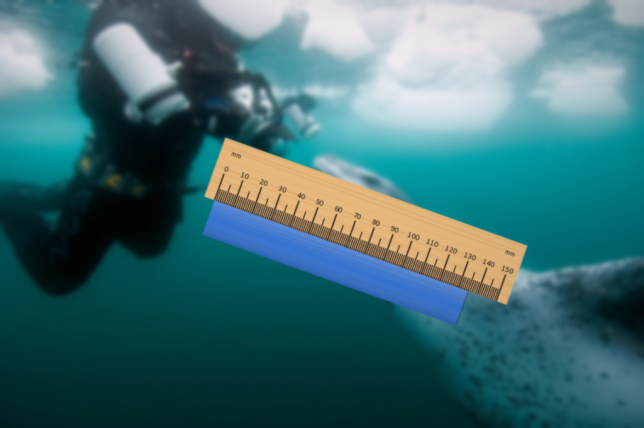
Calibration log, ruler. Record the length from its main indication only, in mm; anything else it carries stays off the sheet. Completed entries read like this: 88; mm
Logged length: 135; mm
